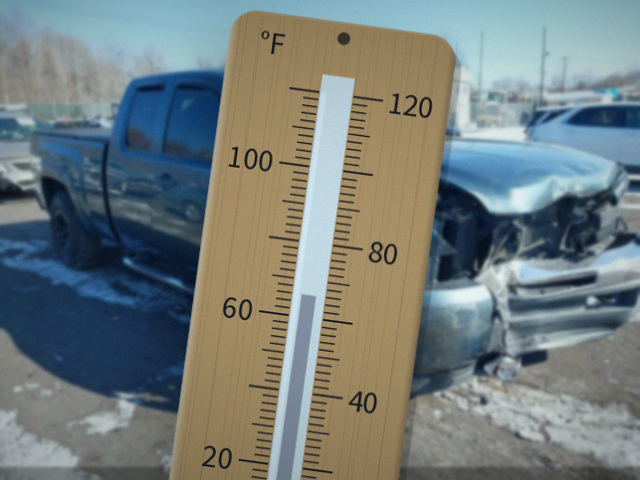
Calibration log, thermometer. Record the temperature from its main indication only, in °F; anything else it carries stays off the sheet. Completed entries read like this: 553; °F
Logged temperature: 66; °F
